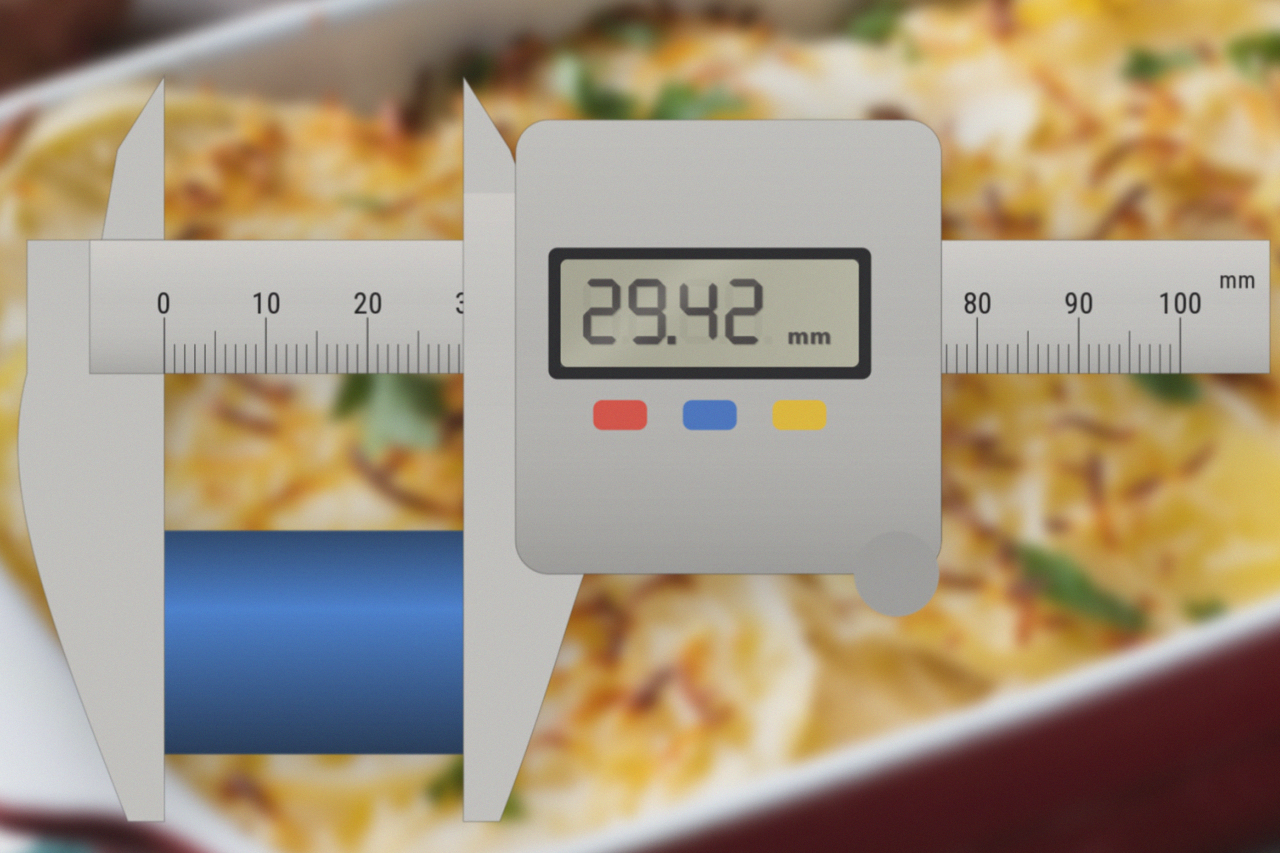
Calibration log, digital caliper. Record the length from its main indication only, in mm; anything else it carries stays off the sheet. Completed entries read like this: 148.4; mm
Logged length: 29.42; mm
